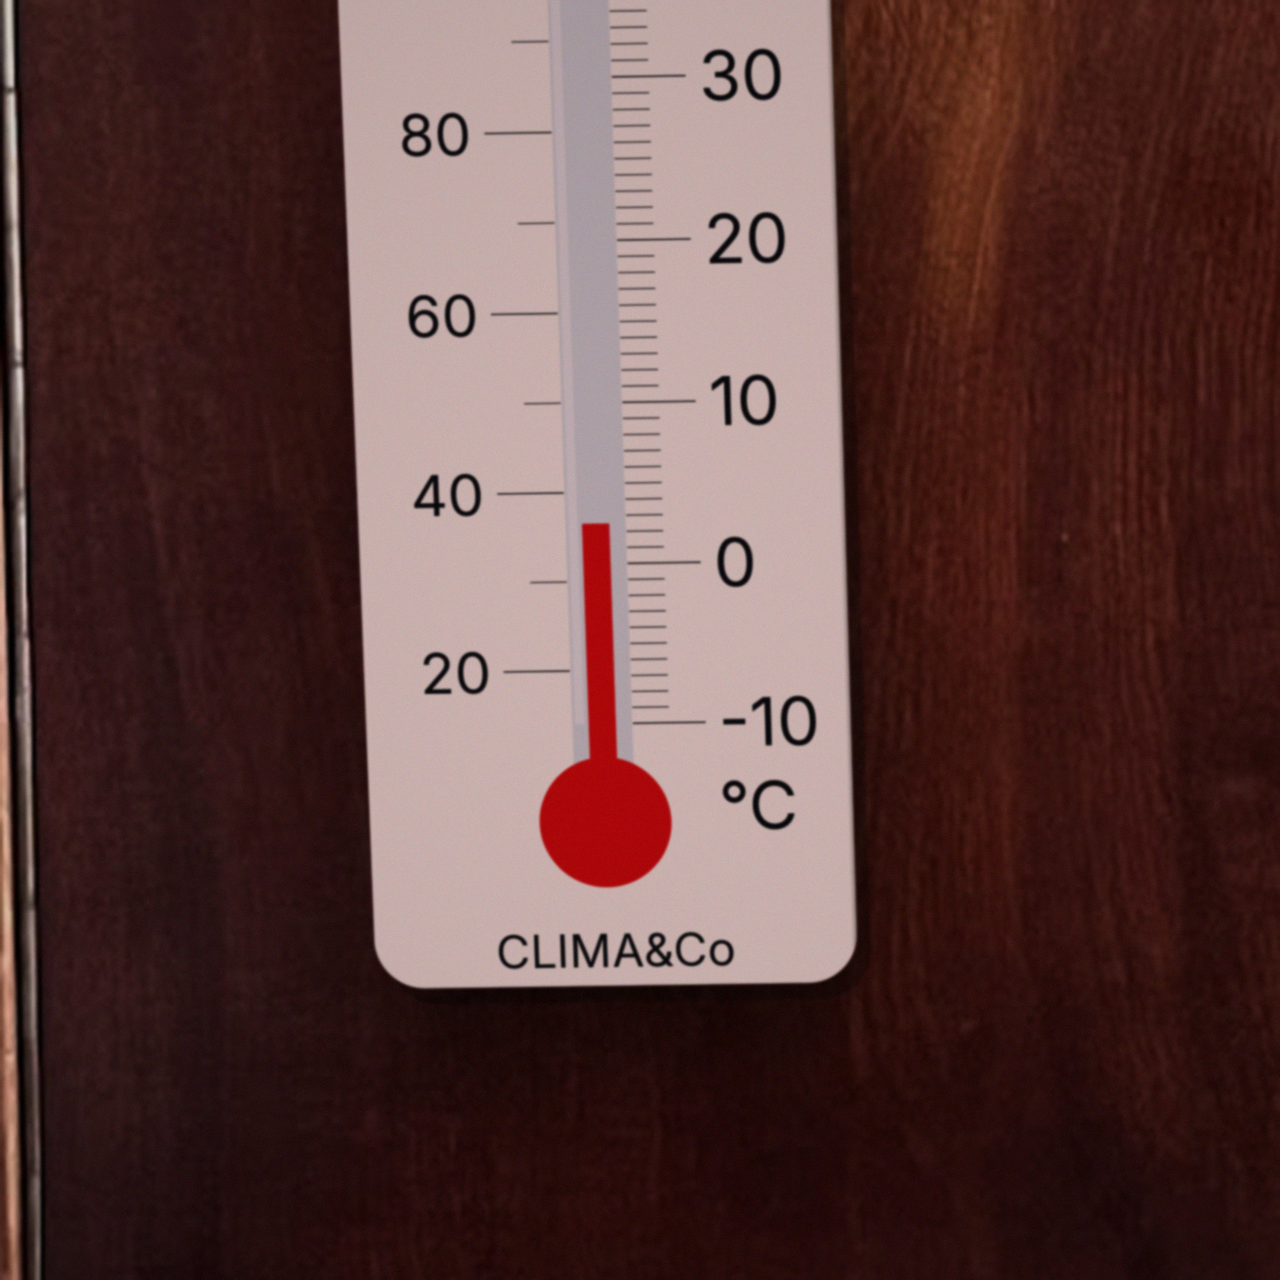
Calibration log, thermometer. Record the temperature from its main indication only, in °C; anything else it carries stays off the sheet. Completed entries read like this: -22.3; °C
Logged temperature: 2.5; °C
